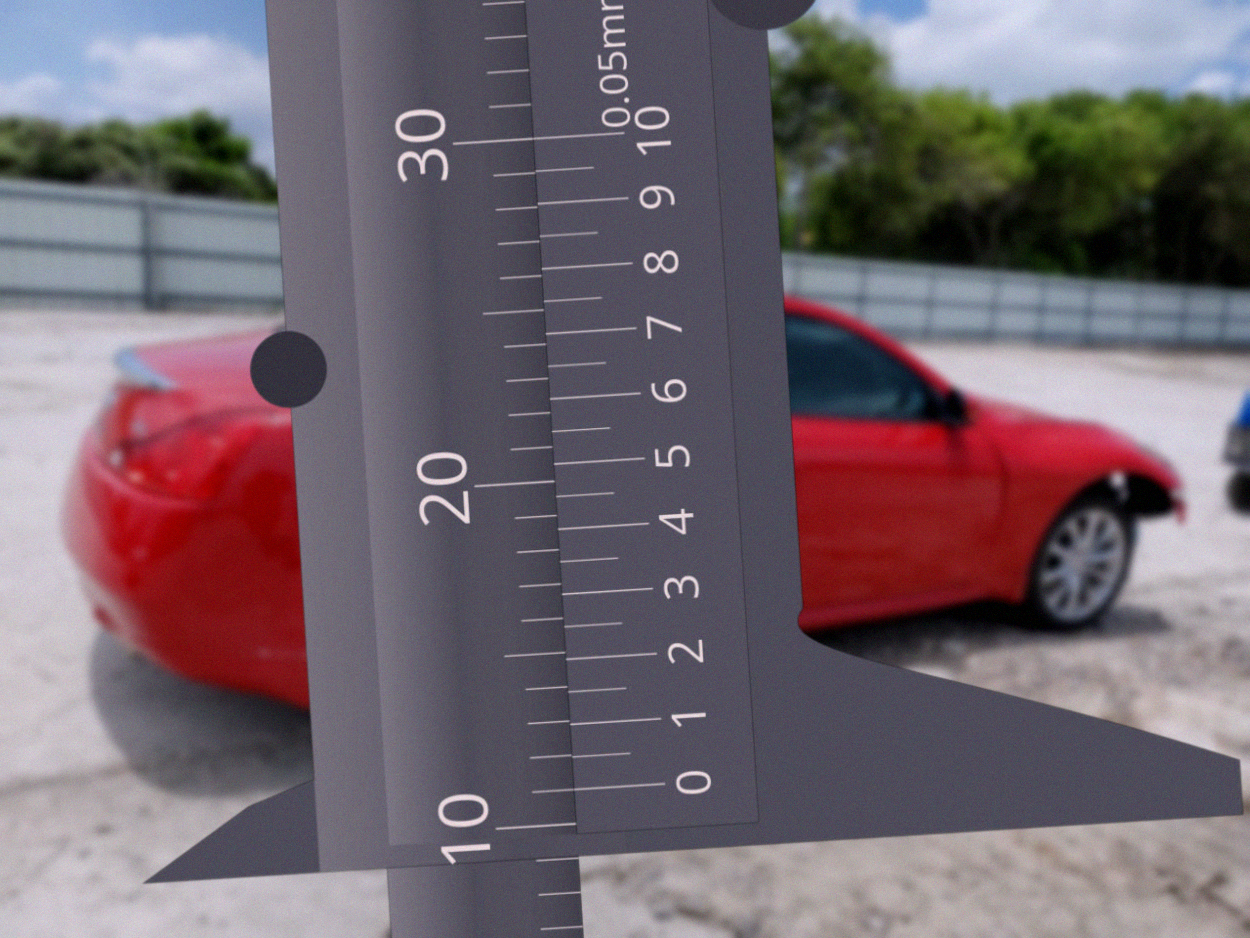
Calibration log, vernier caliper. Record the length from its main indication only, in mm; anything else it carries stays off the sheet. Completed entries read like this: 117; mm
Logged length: 11.00; mm
